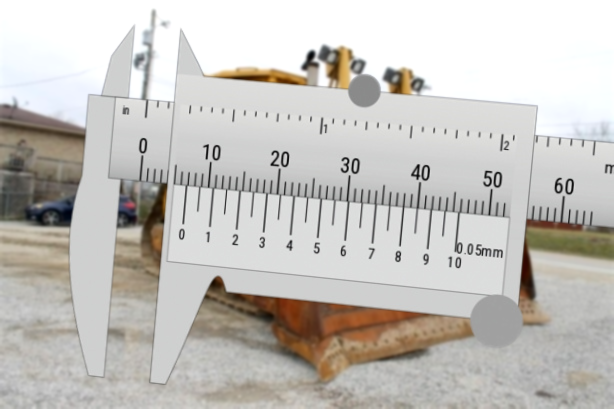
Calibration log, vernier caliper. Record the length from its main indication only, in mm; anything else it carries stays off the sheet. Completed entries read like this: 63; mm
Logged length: 6.8; mm
